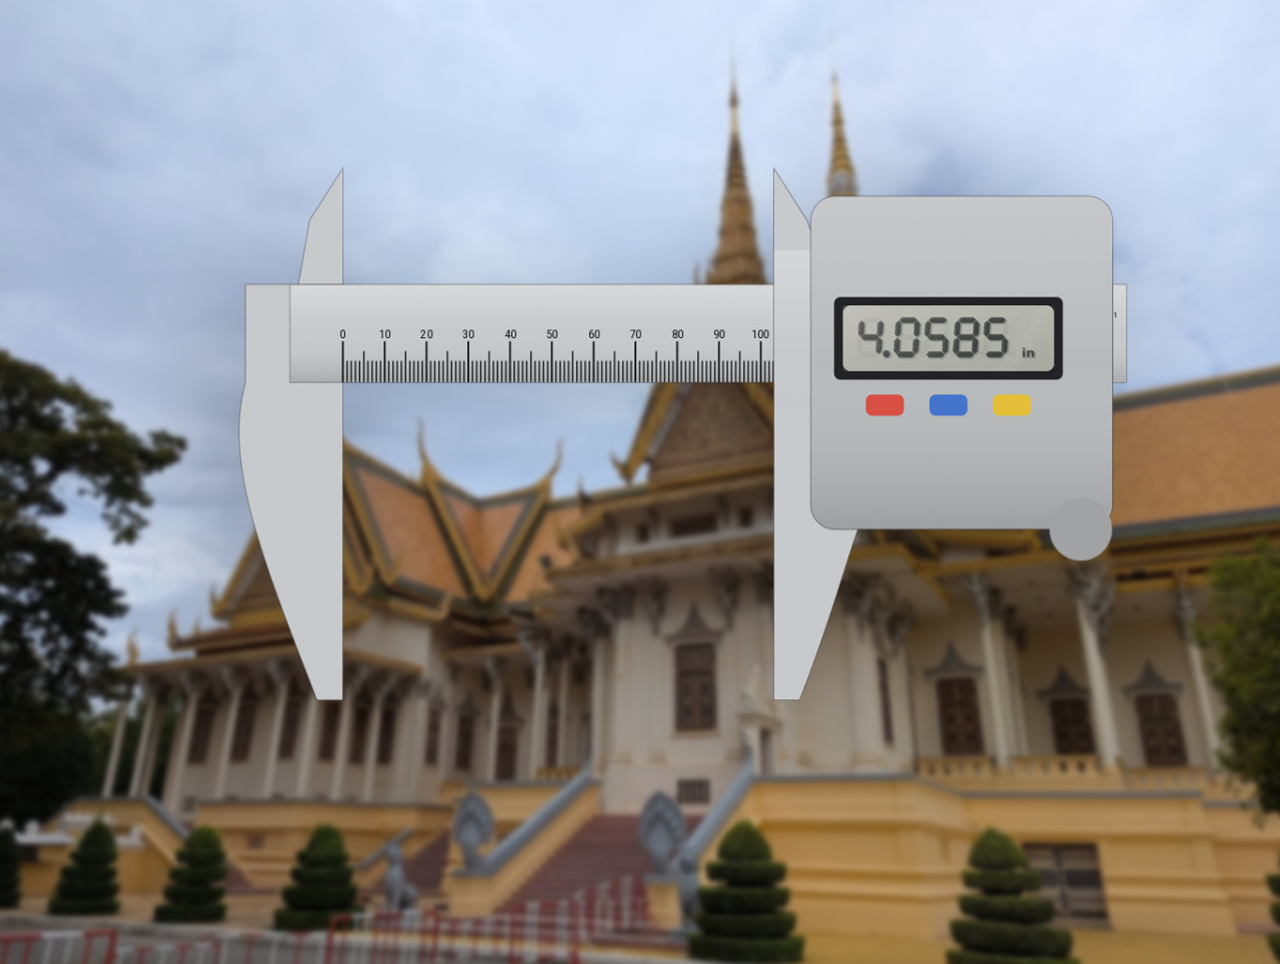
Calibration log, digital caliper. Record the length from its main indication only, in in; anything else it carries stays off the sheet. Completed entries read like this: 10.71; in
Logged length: 4.0585; in
